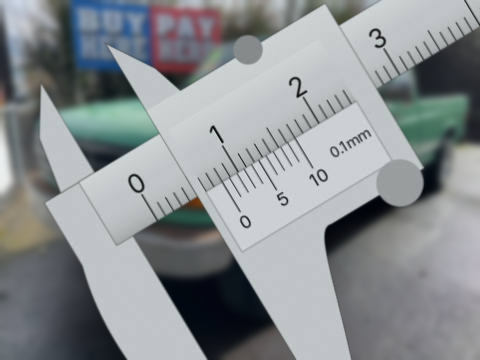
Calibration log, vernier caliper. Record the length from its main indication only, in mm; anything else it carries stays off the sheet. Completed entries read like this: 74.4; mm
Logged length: 8.0; mm
